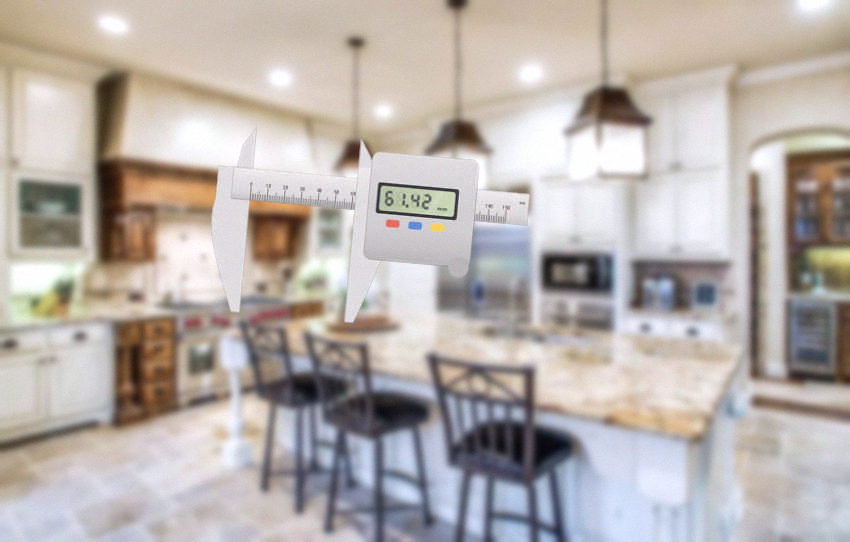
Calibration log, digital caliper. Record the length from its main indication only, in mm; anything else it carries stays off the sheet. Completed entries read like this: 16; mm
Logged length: 61.42; mm
